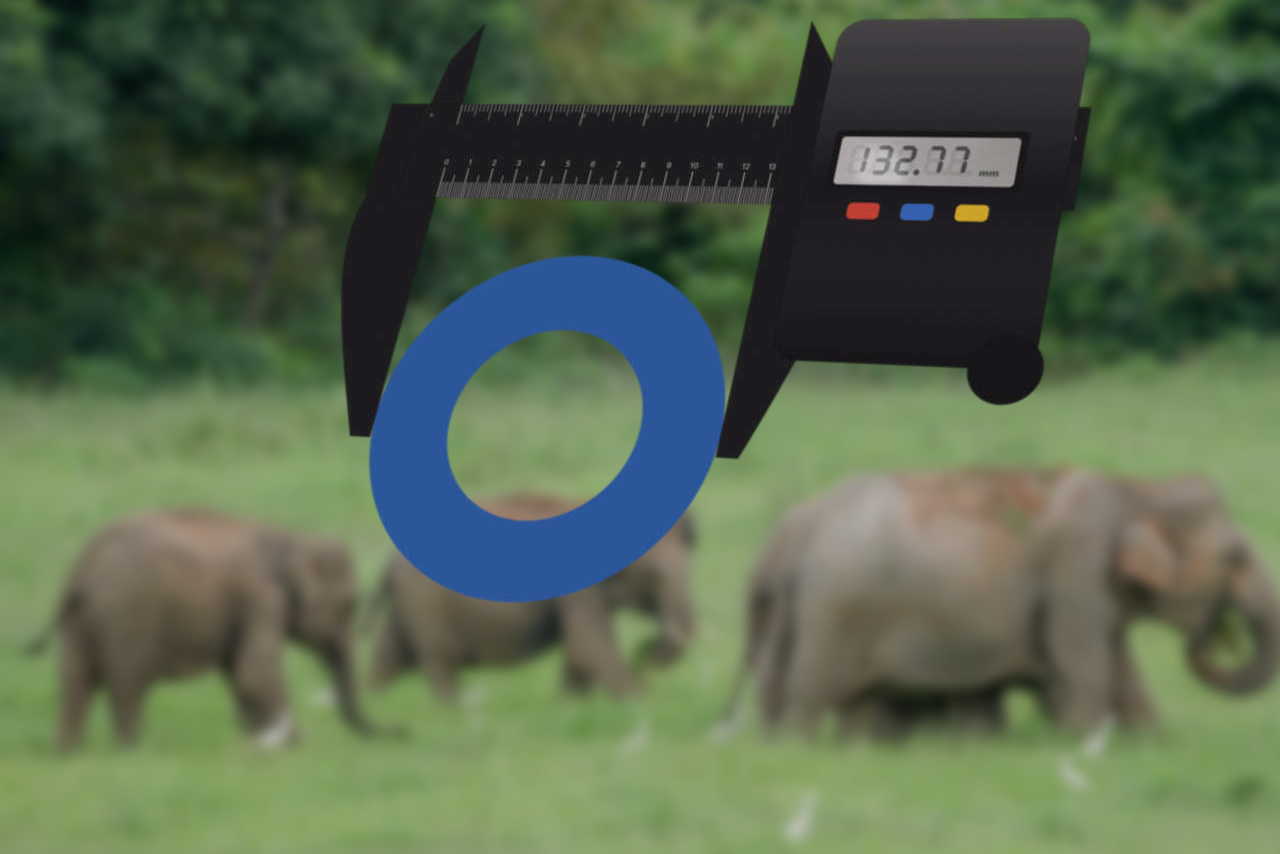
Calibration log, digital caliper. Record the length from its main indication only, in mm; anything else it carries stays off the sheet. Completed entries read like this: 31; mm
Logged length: 132.77; mm
